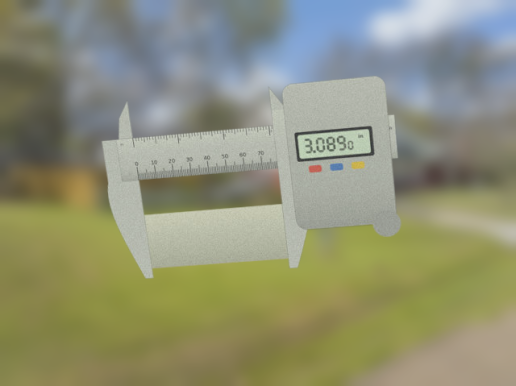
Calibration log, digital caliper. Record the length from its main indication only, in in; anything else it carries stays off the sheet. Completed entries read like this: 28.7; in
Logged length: 3.0890; in
